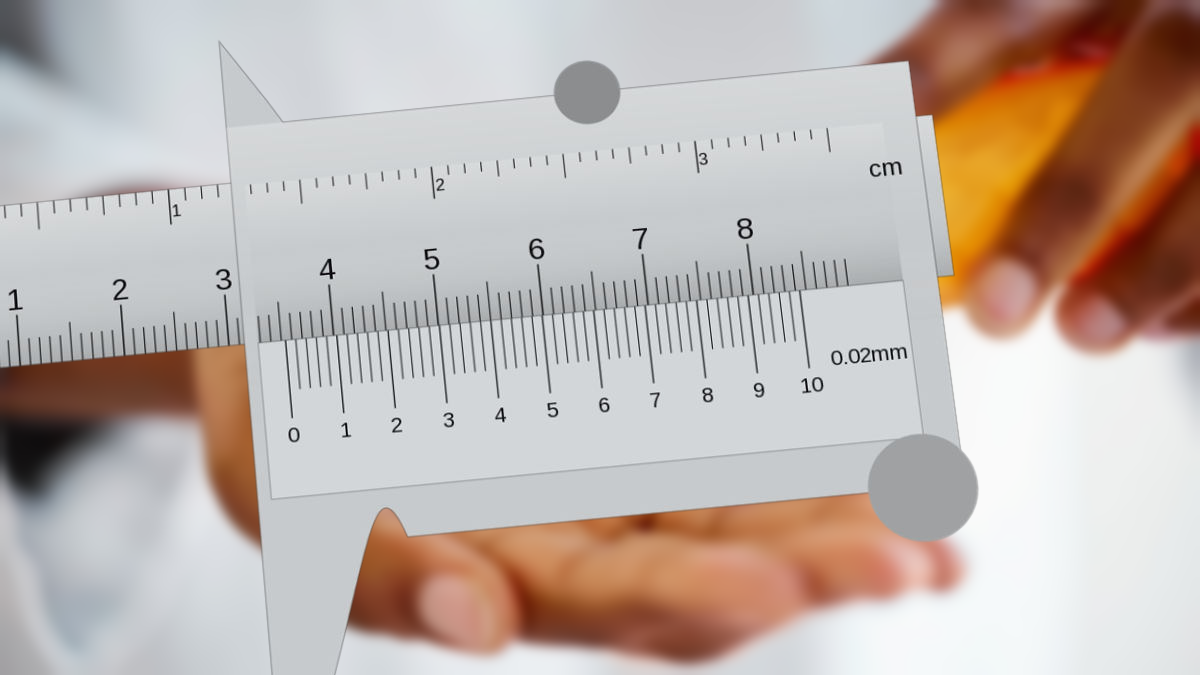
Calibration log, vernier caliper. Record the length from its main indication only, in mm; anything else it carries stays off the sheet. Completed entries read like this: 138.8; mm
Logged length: 35.4; mm
